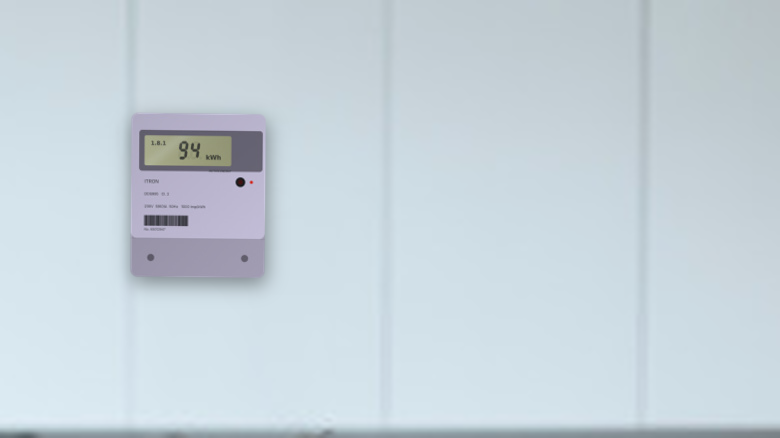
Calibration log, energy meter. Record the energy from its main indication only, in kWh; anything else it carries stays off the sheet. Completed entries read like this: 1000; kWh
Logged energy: 94; kWh
